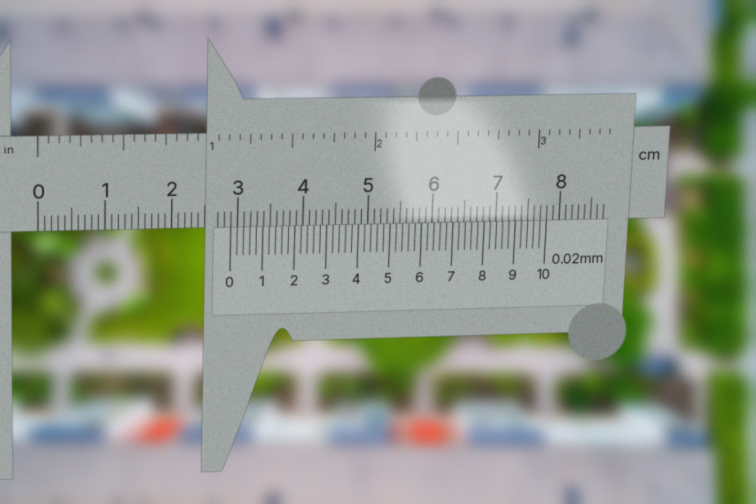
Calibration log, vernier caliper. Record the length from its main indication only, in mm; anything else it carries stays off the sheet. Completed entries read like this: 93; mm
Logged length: 29.0; mm
